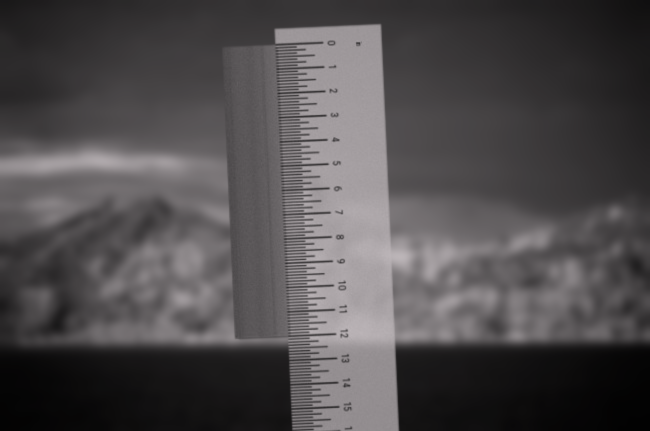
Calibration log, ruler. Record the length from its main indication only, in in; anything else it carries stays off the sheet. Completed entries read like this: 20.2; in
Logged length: 12; in
